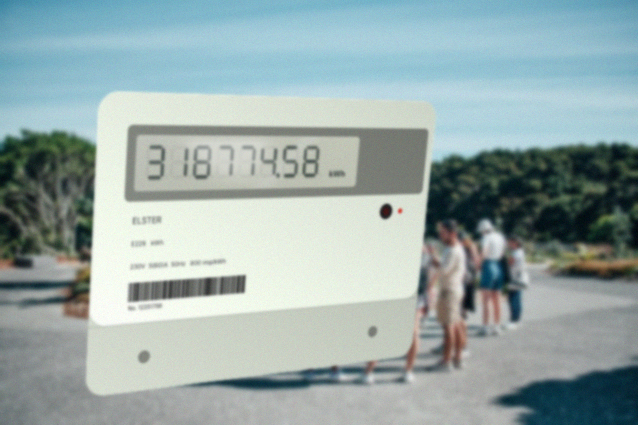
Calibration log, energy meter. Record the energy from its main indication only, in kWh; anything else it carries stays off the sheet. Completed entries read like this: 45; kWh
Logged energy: 318774.58; kWh
